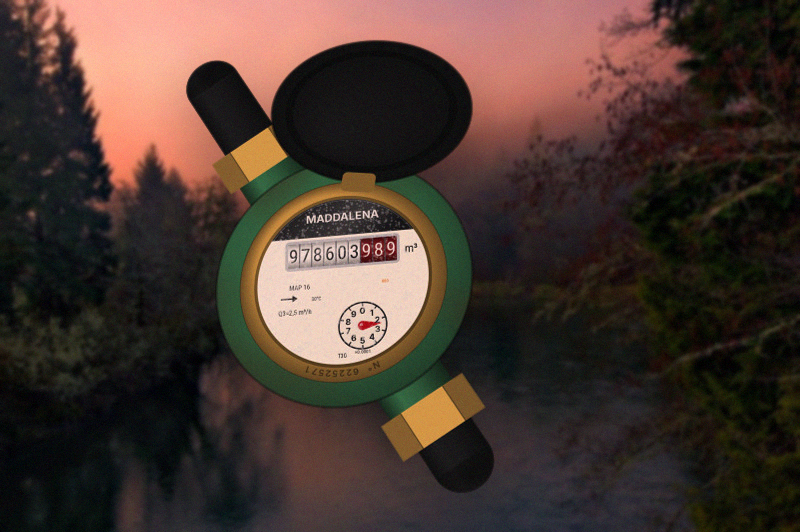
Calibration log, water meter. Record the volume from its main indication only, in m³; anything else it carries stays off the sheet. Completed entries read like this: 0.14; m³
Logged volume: 978603.9892; m³
